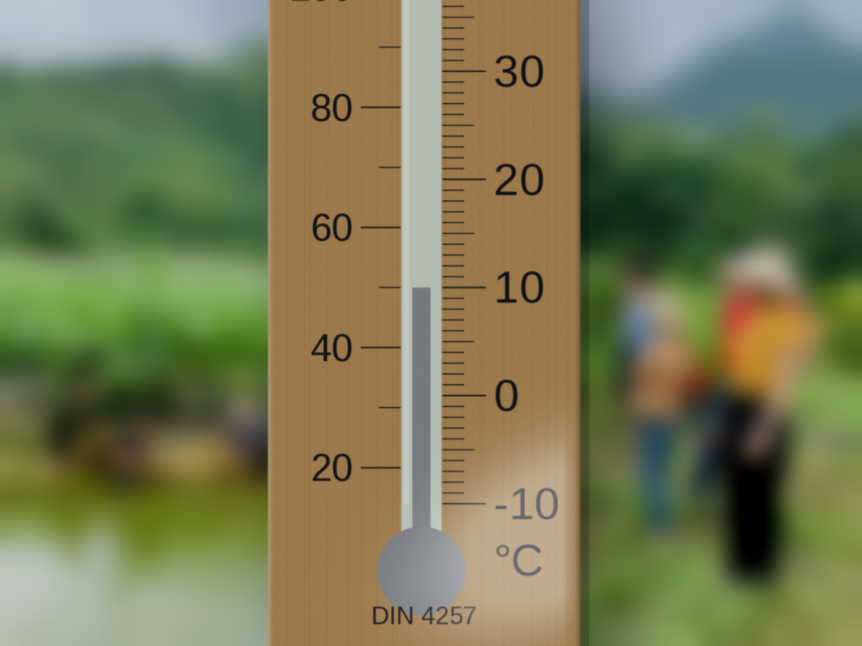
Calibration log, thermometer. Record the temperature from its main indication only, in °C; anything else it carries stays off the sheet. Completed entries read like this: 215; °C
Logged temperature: 10; °C
